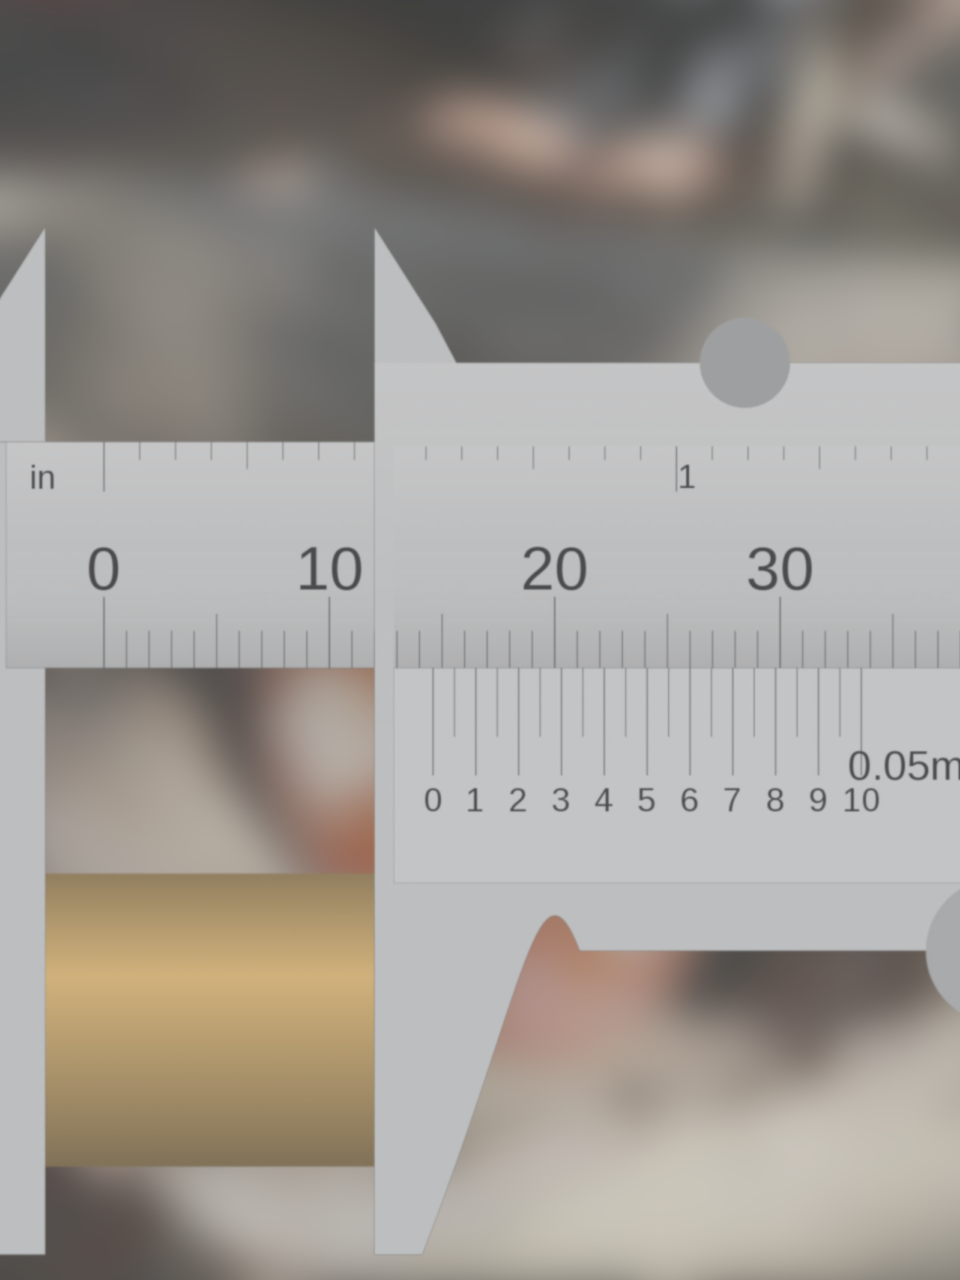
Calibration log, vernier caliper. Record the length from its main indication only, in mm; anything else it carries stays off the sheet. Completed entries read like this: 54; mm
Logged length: 14.6; mm
